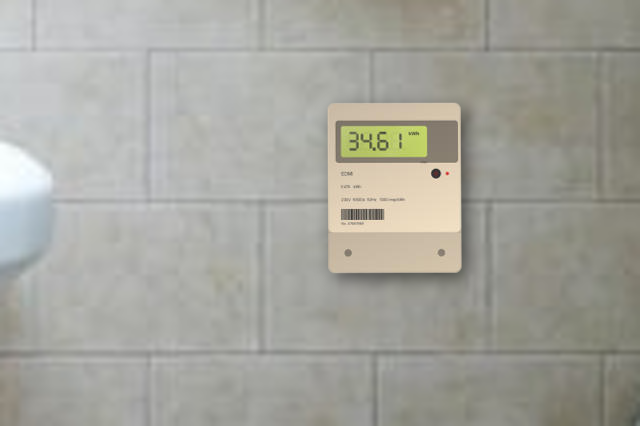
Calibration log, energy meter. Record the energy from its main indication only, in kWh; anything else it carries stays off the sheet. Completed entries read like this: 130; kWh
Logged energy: 34.61; kWh
